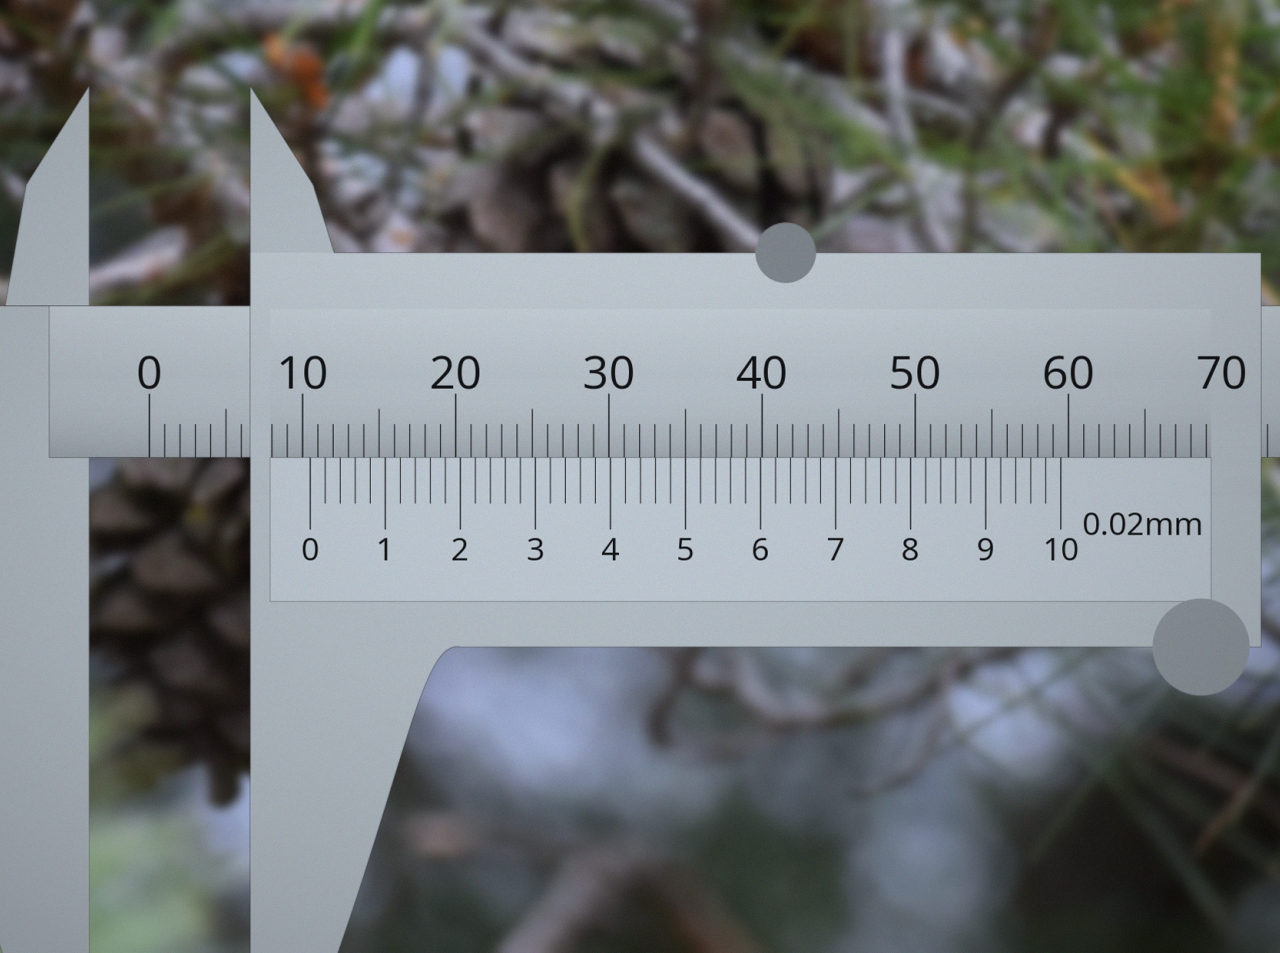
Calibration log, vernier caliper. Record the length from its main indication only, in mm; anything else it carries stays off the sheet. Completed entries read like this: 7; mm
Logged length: 10.5; mm
